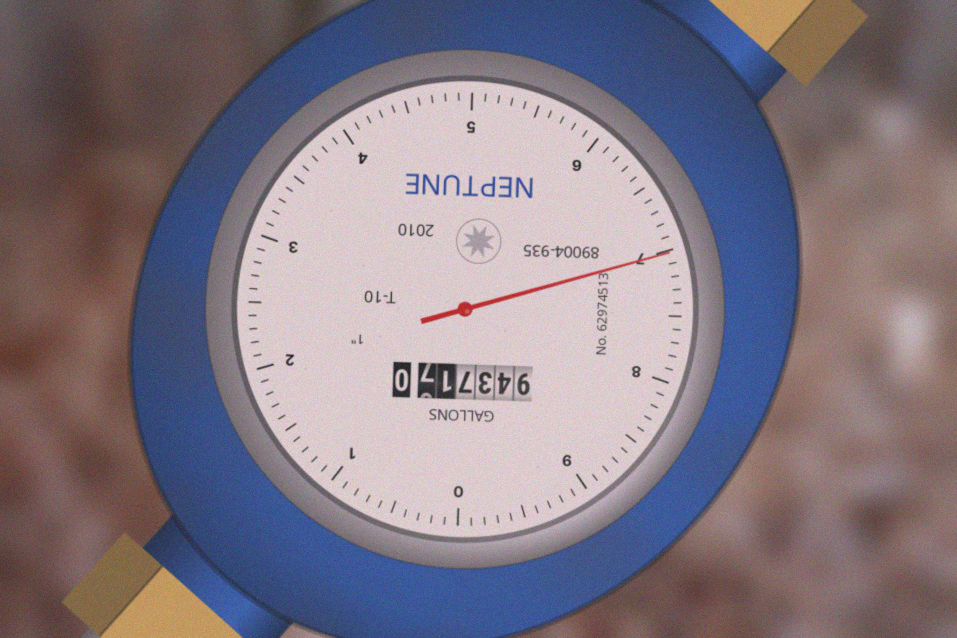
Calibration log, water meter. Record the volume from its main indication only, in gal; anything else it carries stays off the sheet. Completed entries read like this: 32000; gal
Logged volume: 9437167.0; gal
